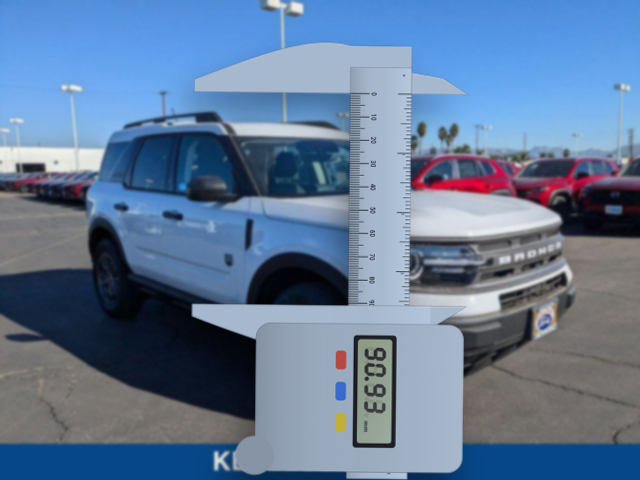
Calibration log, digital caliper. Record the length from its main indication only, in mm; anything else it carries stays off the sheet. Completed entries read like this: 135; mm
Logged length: 90.93; mm
